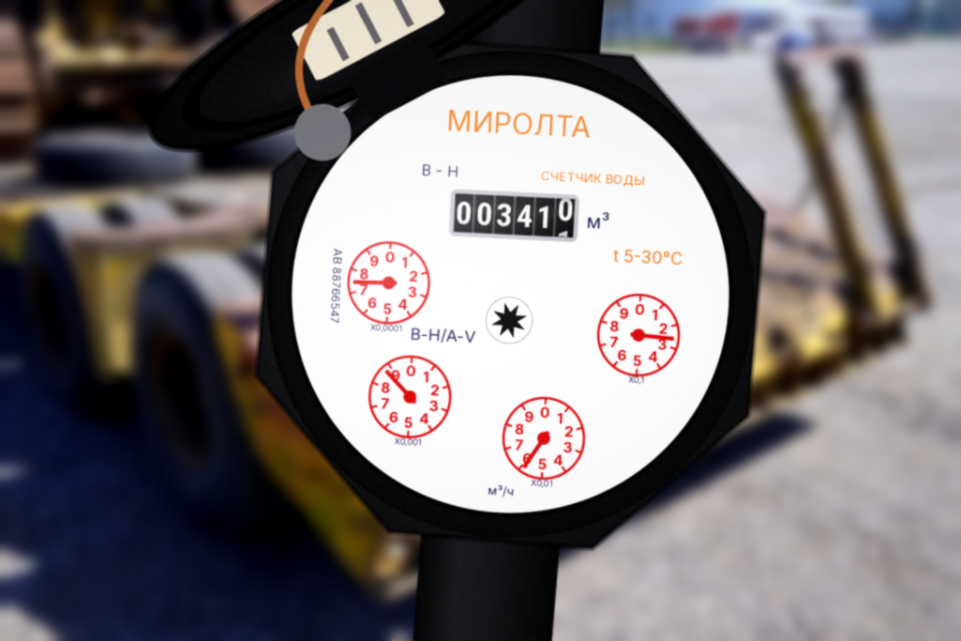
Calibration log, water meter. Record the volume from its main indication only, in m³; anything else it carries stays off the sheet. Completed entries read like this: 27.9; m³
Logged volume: 3410.2587; m³
